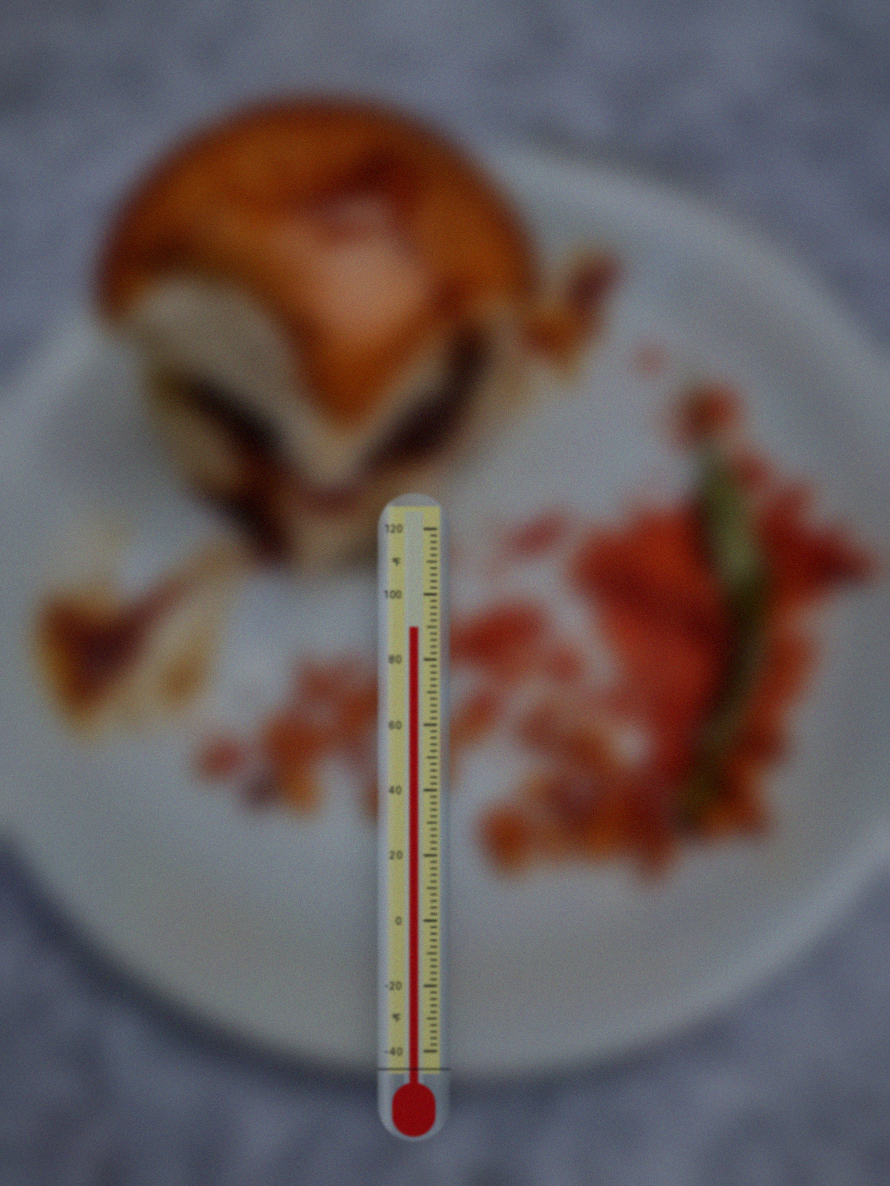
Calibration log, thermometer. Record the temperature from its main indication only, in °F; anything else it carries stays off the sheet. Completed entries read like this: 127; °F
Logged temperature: 90; °F
